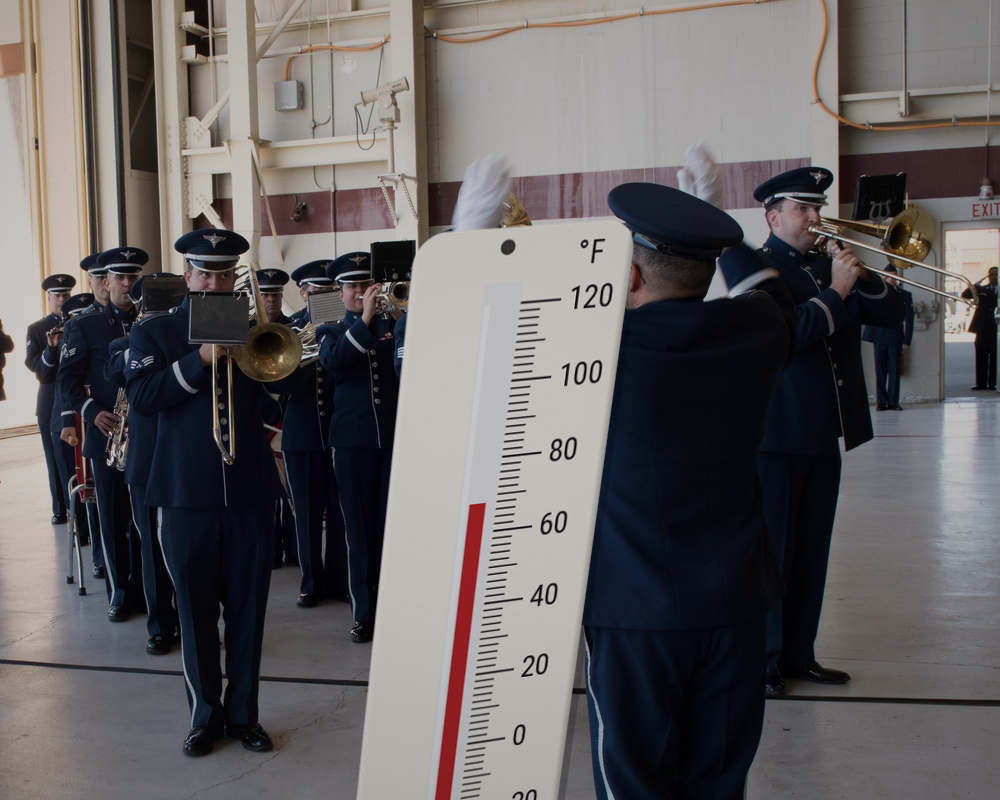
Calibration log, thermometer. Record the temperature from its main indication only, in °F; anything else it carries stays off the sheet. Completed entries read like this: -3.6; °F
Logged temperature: 68; °F
